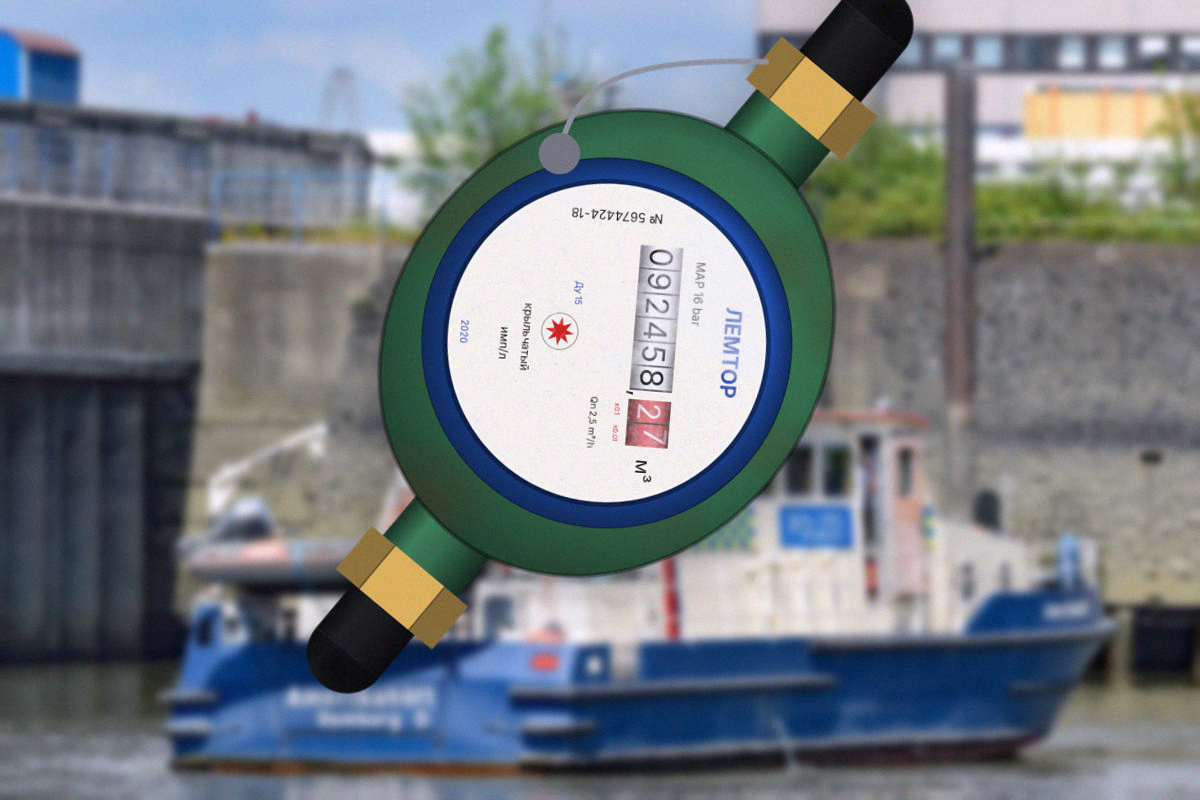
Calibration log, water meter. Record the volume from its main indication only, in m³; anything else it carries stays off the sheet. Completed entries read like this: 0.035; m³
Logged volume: 92458.27; m³
